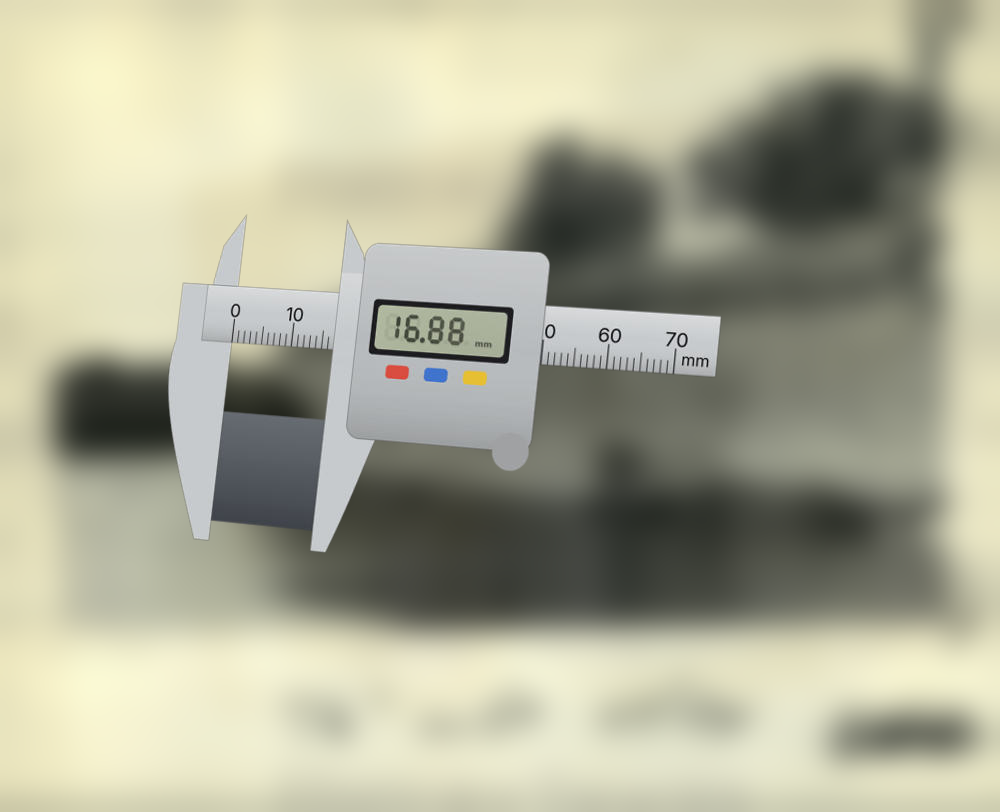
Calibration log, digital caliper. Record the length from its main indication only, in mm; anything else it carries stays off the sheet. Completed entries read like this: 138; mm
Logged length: 16.88; mm
